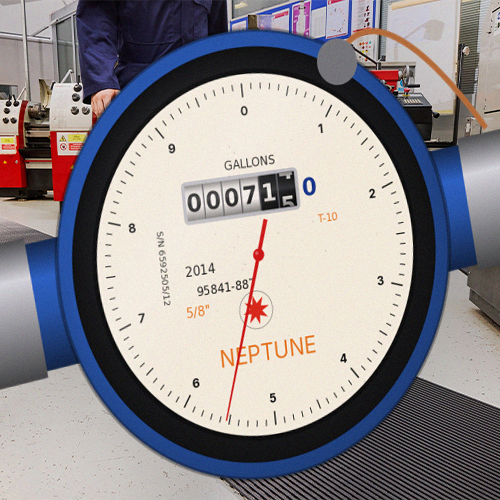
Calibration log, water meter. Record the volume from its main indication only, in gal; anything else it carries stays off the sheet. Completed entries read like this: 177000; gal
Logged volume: 7145.5; gal
